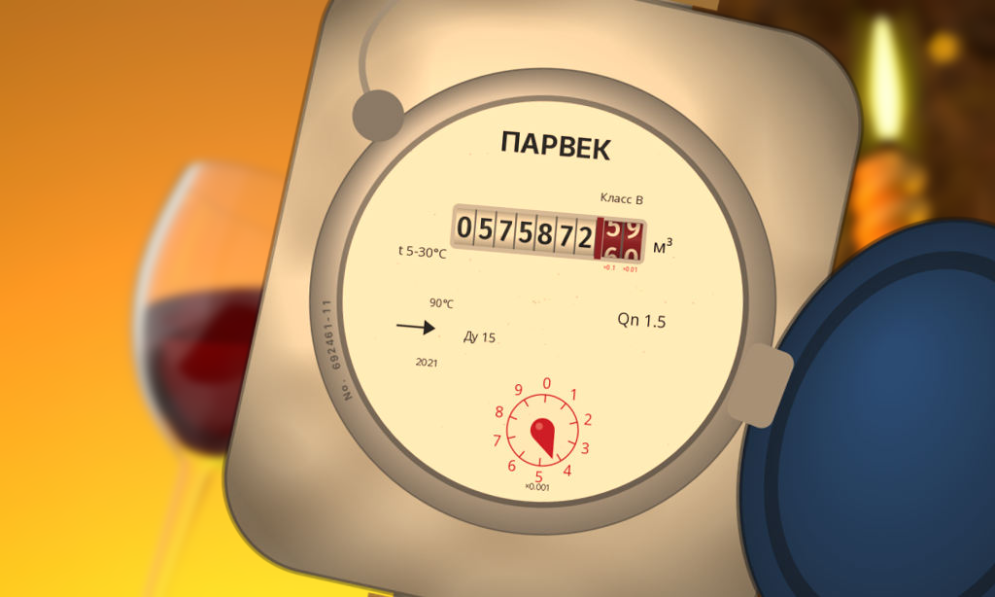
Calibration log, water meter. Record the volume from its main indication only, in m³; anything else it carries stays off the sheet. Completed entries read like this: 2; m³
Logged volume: 575872.594; m³
